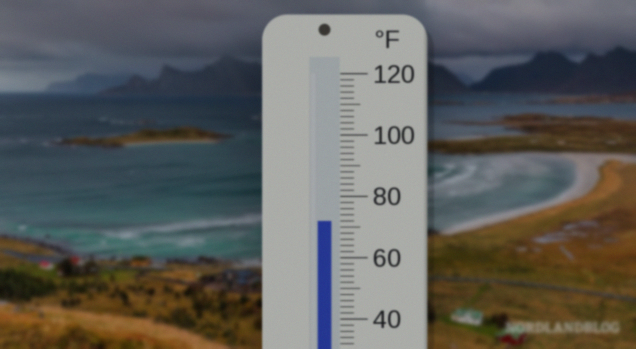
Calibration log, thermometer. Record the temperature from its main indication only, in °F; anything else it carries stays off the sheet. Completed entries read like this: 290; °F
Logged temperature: 72; °F
